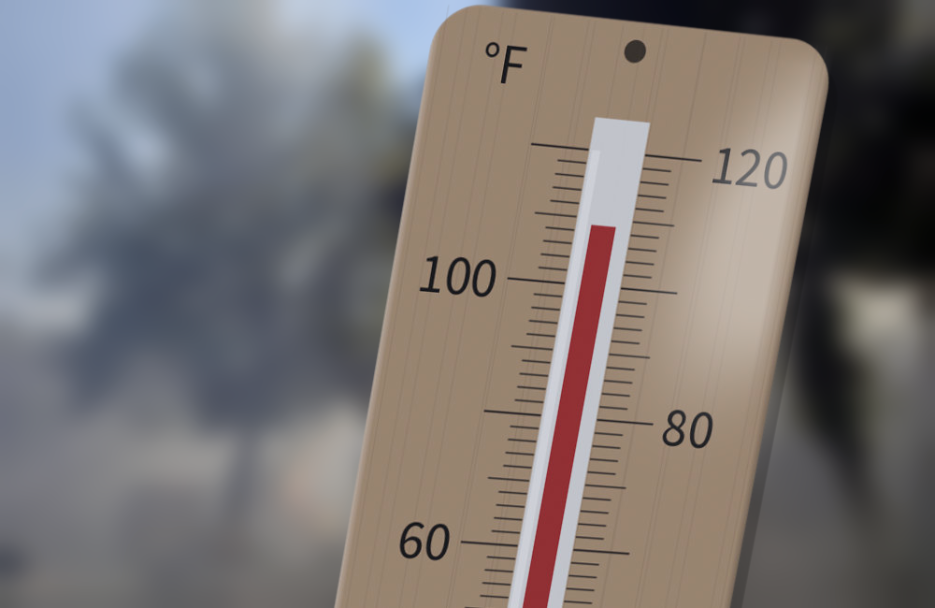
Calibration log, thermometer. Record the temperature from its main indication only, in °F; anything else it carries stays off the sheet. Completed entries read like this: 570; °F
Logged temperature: 109; °F
